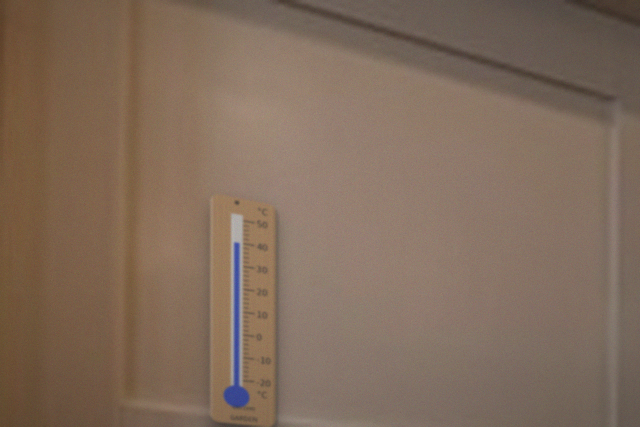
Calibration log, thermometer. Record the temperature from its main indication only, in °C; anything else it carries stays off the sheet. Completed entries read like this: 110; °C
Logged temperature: 40; °C
